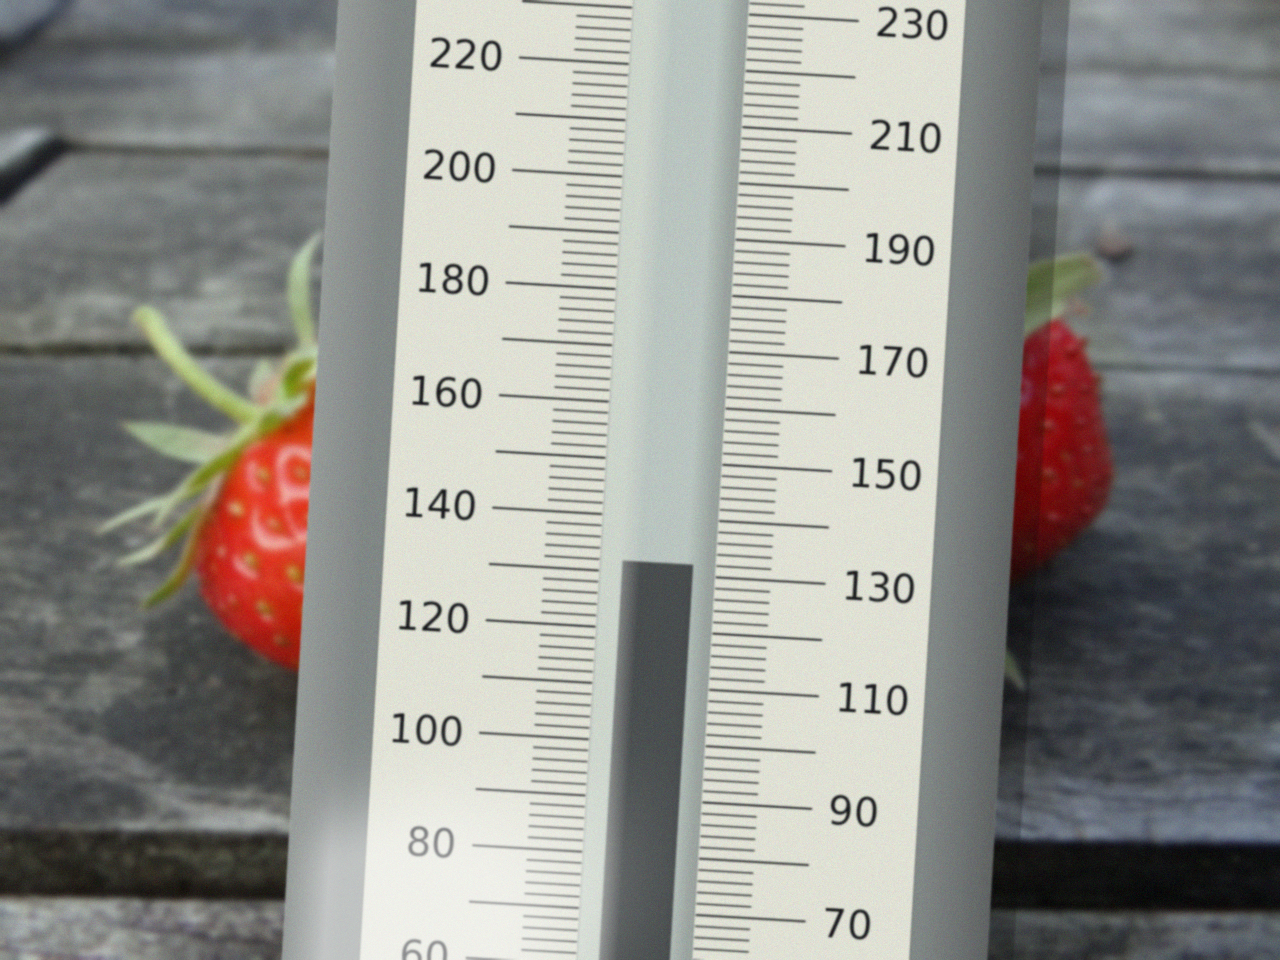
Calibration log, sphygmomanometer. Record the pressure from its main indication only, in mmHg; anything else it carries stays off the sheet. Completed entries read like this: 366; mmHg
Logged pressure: 132; mmHg
